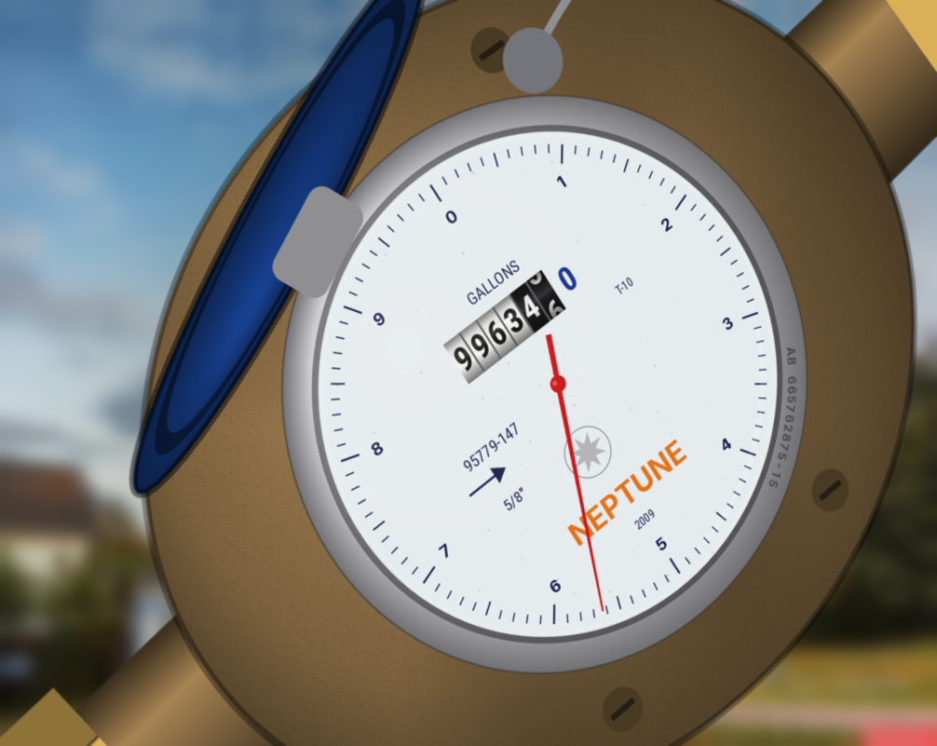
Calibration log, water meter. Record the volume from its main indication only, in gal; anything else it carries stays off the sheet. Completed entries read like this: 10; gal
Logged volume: 9963455.6; gal
